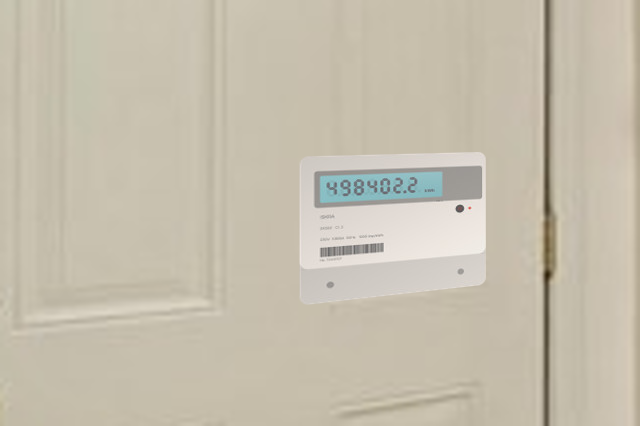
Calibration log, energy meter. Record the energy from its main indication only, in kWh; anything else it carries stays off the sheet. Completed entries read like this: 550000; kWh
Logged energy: 498402.2; kWh
